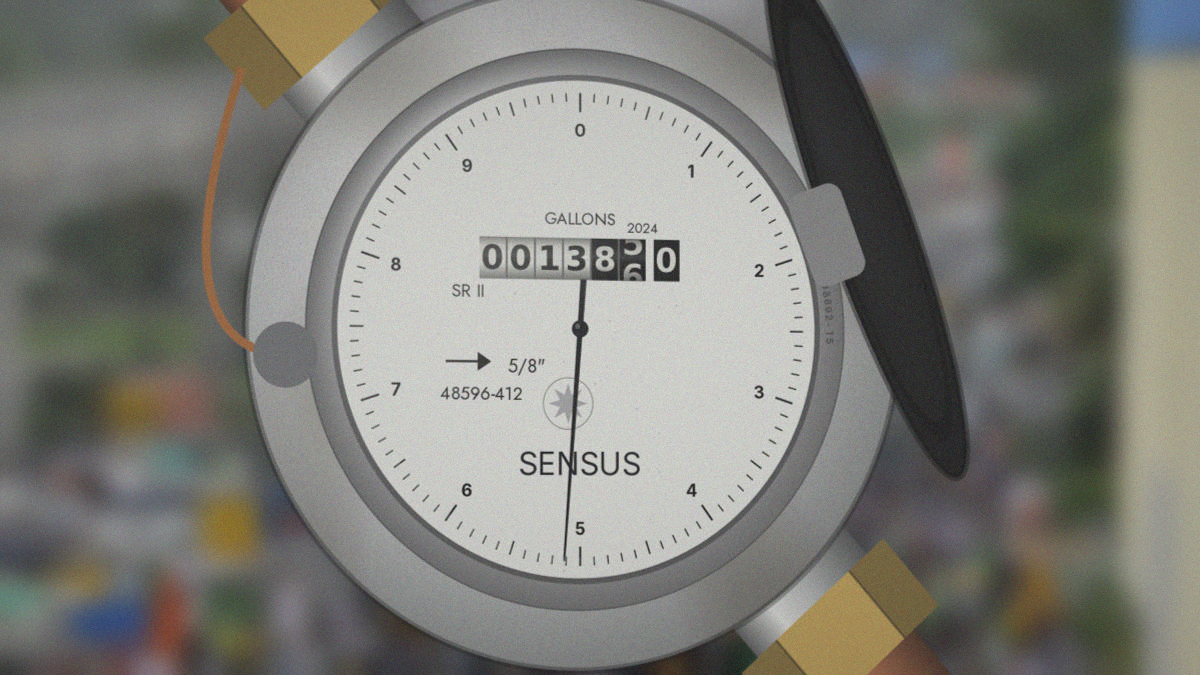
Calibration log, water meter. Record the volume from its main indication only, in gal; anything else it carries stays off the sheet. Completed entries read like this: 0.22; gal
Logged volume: 13855.1; gal
